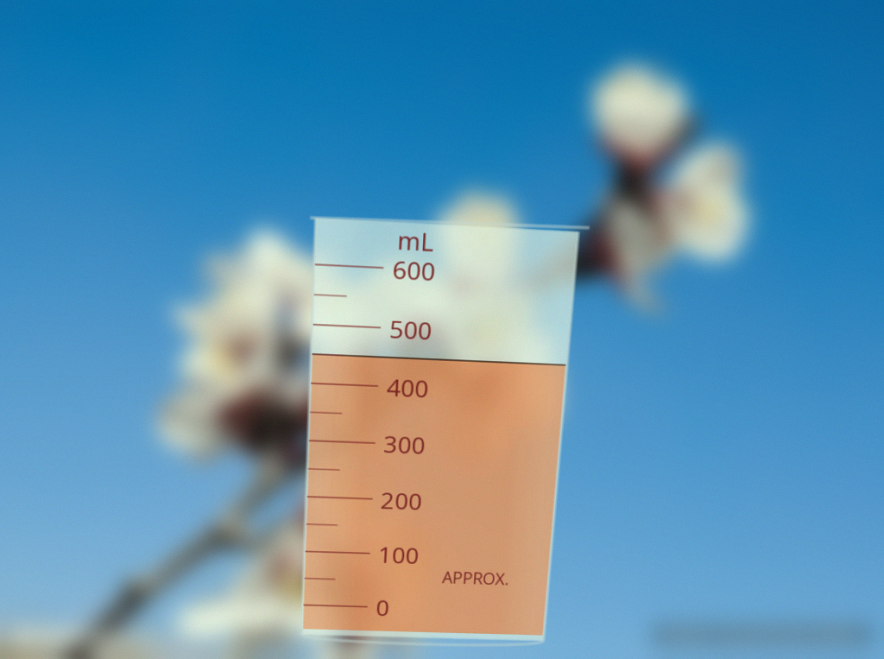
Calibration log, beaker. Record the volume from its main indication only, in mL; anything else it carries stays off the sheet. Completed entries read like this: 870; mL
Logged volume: 450; mL
